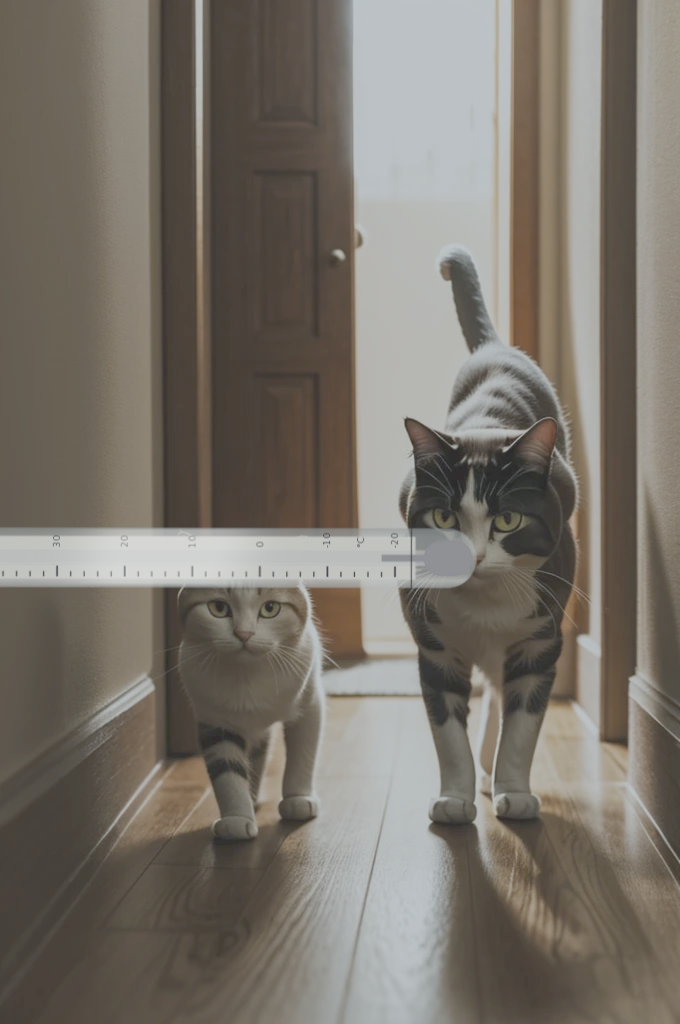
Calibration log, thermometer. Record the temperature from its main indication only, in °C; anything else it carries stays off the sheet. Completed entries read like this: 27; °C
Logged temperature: -18; °C
